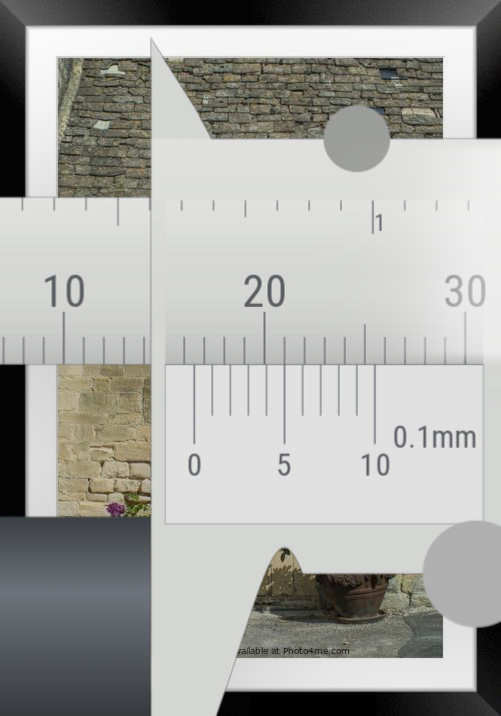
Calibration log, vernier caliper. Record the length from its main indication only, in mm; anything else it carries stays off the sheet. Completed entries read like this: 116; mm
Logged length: 16.5; mm
